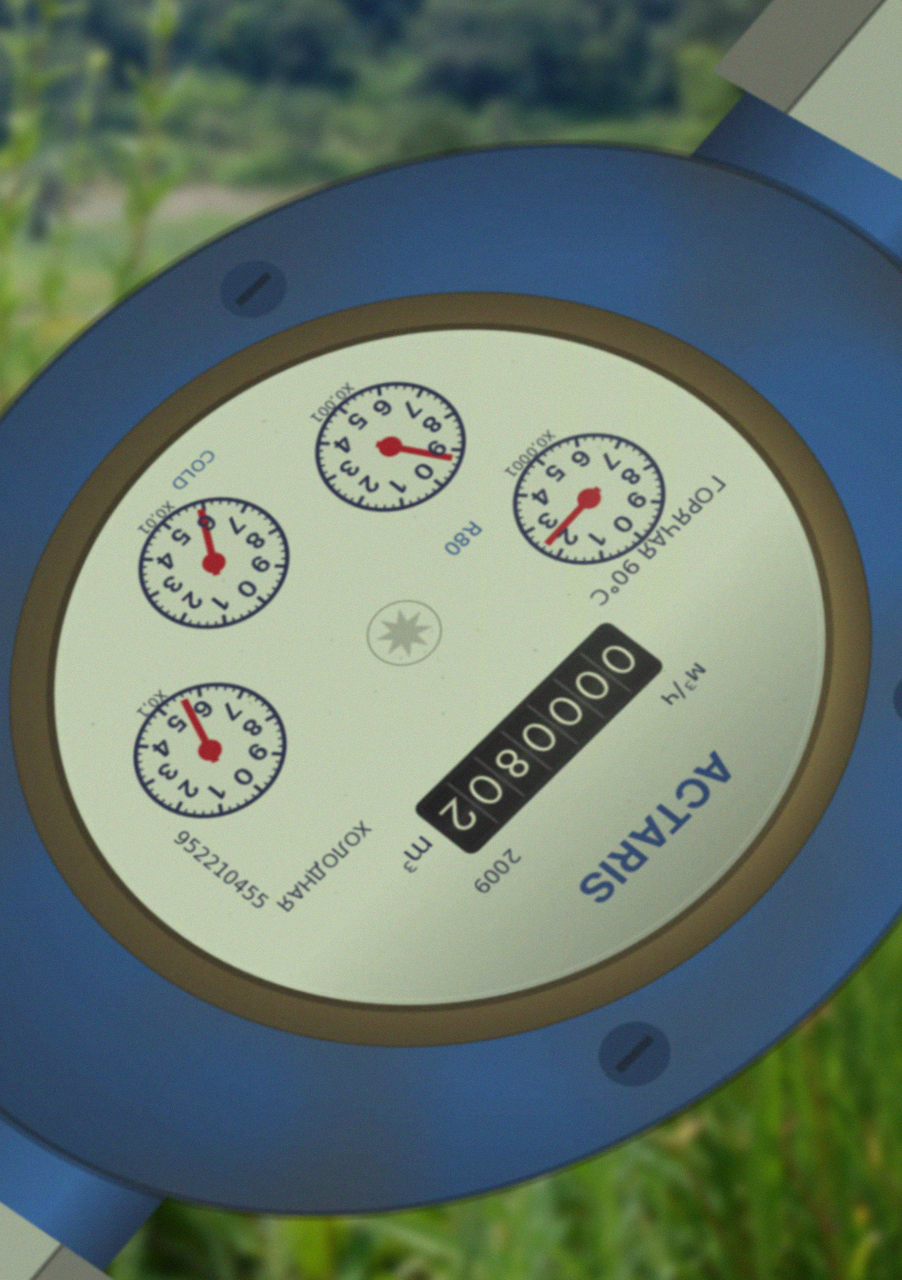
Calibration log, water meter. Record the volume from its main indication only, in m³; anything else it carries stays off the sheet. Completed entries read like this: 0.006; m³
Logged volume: 802.5592; m³
